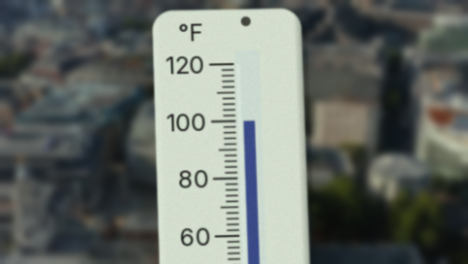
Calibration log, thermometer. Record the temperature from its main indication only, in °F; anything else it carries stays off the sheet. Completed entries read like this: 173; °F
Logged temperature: 100; °F
